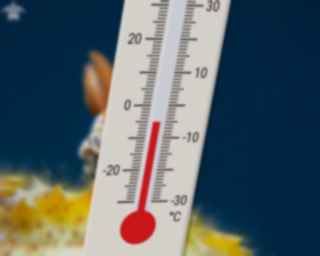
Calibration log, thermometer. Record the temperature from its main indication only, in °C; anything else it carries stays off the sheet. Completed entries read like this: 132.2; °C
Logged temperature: -5; °C
